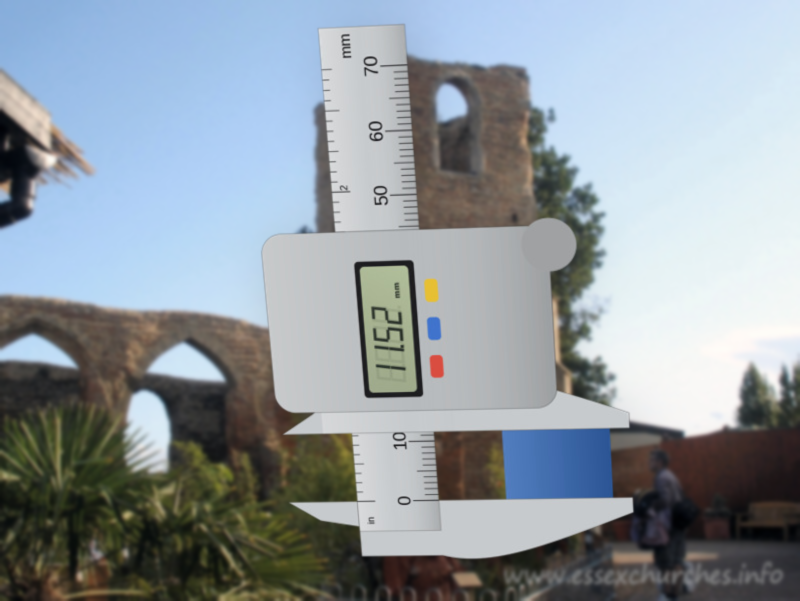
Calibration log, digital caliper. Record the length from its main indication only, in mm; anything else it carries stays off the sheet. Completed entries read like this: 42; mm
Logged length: 11.52; mm
